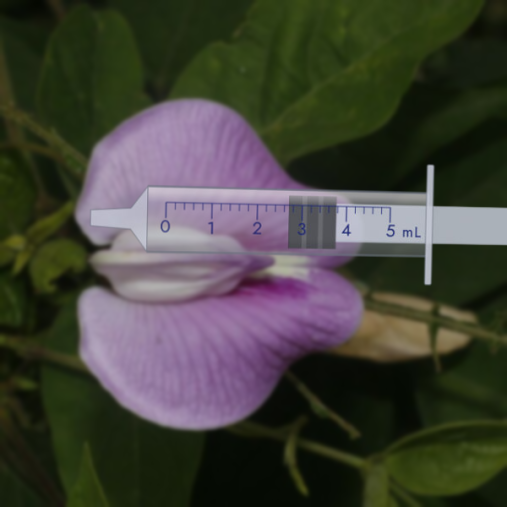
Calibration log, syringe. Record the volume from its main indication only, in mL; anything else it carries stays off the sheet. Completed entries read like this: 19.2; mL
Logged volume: 2.7; mL
